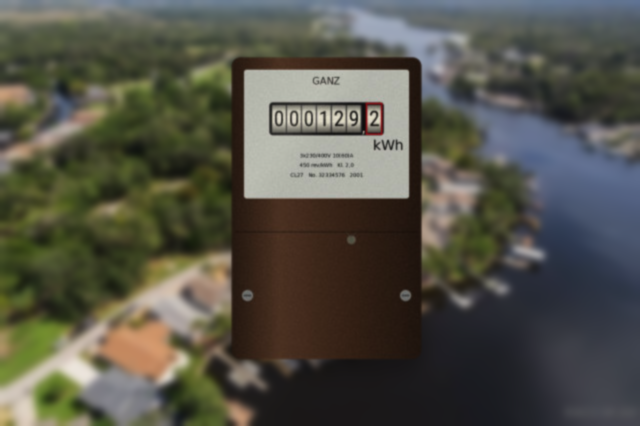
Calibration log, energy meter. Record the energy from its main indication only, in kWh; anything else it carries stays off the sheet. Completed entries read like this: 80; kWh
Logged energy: 129.2; kWh
